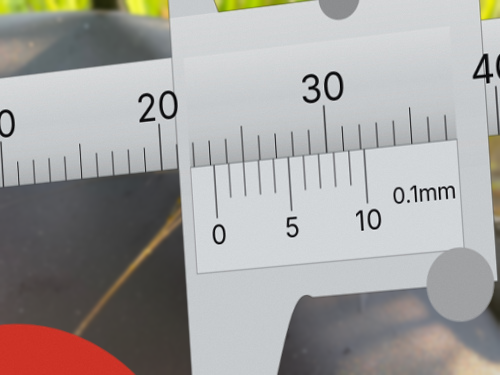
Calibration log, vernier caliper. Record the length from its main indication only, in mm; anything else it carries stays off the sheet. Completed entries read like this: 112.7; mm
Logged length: 23.2; mm
